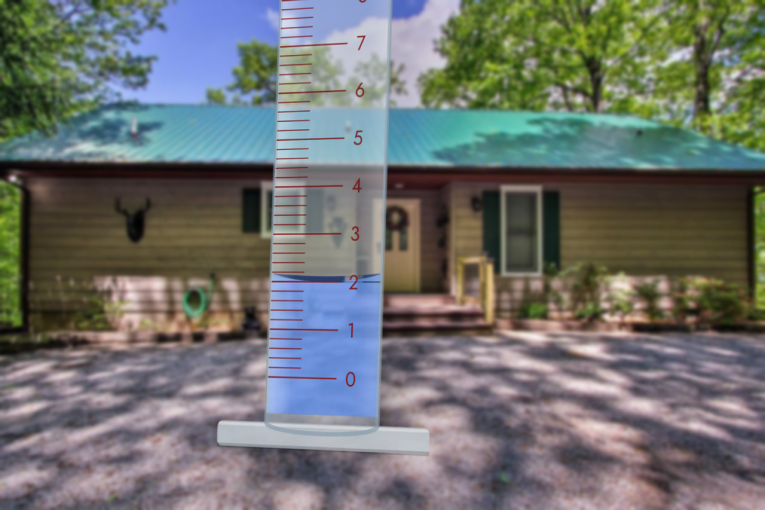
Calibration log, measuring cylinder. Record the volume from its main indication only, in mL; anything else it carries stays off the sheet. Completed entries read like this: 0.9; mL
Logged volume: 2; mL
